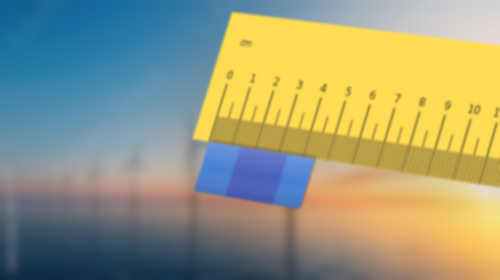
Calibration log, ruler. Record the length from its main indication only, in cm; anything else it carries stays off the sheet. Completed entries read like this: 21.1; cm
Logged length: 4.5; cm
